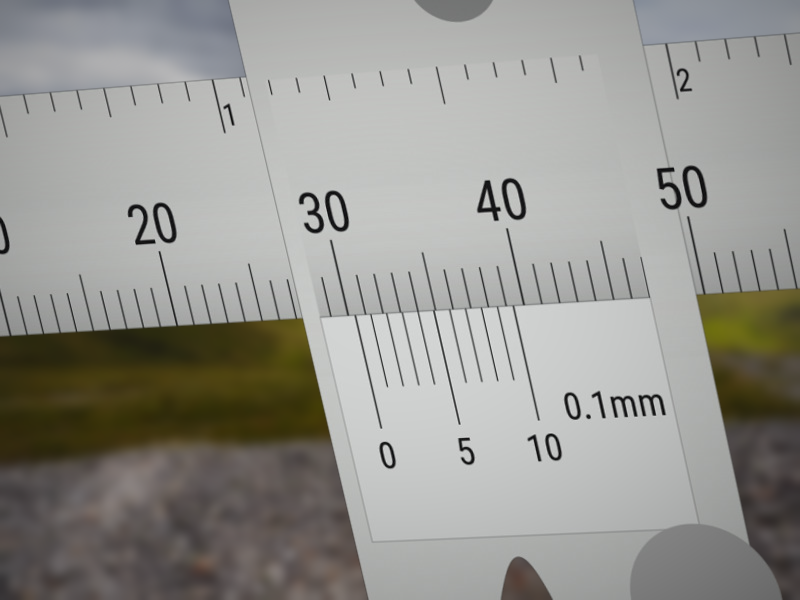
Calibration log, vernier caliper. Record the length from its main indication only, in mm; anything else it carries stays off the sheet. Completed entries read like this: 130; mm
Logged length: 30.4; mm
